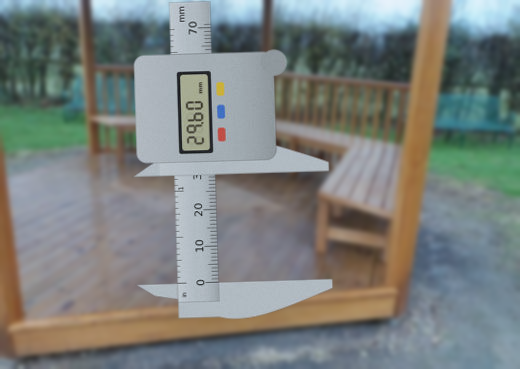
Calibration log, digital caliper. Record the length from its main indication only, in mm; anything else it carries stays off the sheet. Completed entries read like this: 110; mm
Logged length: 29.60; mm
